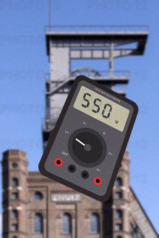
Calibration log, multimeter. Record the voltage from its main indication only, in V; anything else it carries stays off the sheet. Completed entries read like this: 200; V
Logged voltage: 550; V
